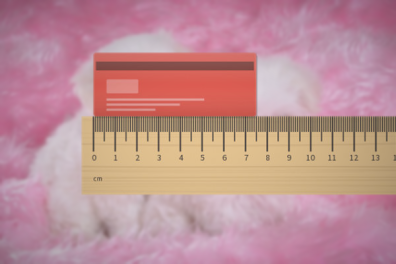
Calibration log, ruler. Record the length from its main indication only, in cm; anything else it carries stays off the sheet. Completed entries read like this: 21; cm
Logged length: 7.5; cm
